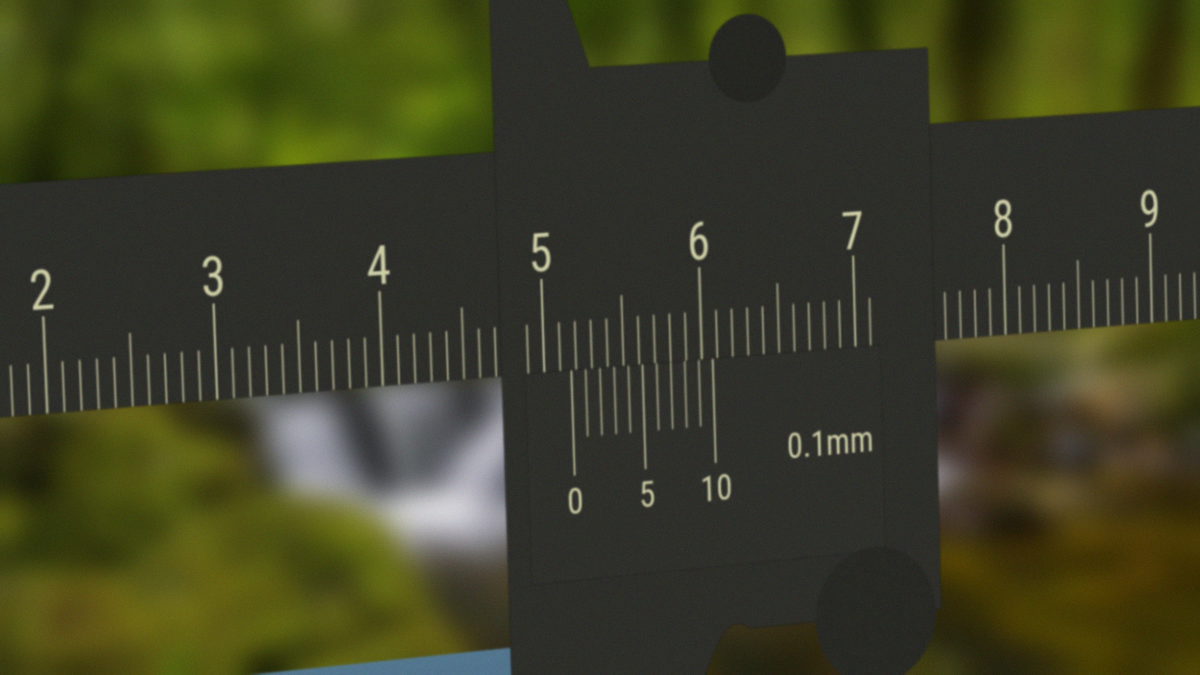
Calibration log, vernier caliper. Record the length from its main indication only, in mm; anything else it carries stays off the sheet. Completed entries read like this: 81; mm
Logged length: 51.7; mm
